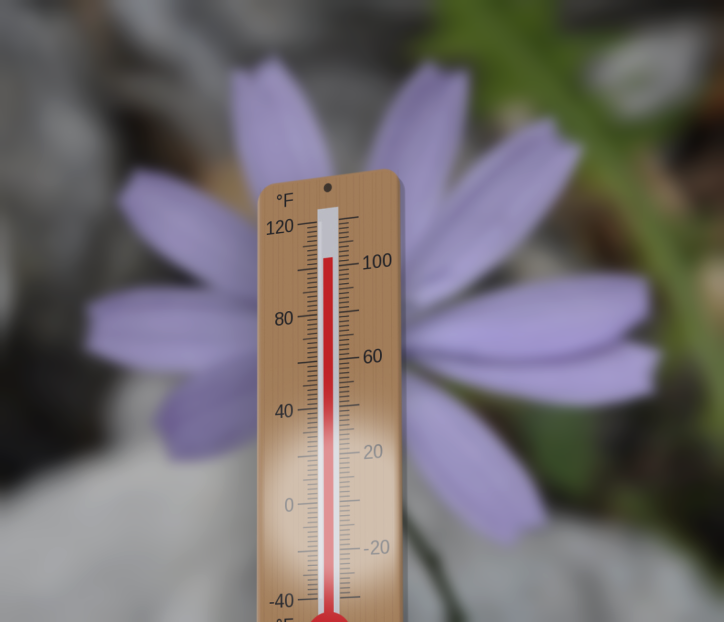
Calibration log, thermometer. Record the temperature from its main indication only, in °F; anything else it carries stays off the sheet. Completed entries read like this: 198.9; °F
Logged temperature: 104; °F
